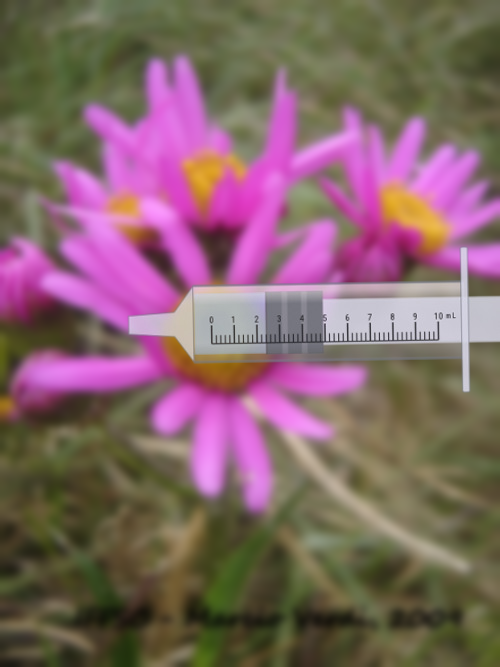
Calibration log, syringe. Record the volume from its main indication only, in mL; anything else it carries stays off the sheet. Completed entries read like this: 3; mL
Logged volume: 2.4; mL
